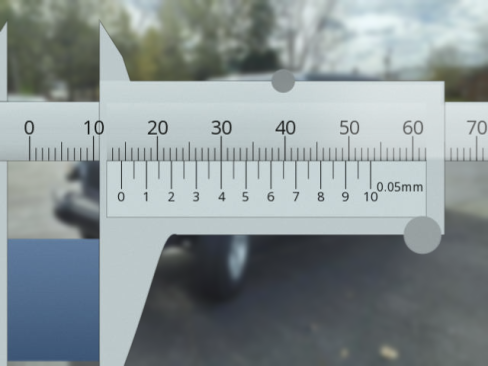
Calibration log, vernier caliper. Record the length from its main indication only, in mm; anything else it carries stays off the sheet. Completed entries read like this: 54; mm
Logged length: 14.4; mm
